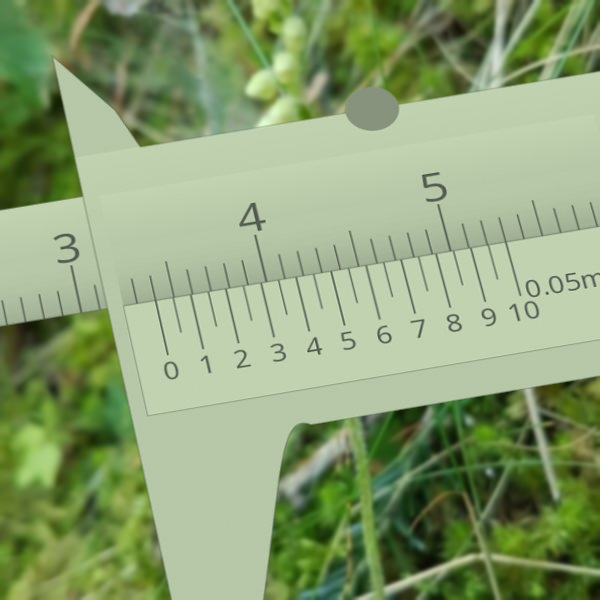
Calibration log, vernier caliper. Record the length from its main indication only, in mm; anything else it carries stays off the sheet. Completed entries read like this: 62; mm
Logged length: 34.0; mm
